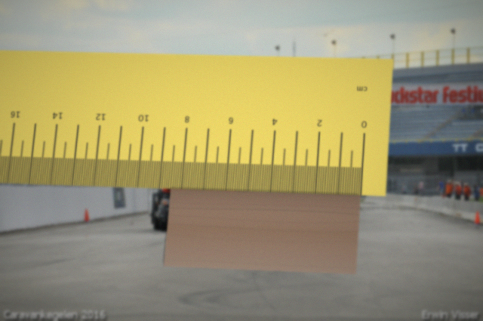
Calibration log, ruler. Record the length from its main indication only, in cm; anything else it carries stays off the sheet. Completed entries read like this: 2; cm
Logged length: 8.5; cm
